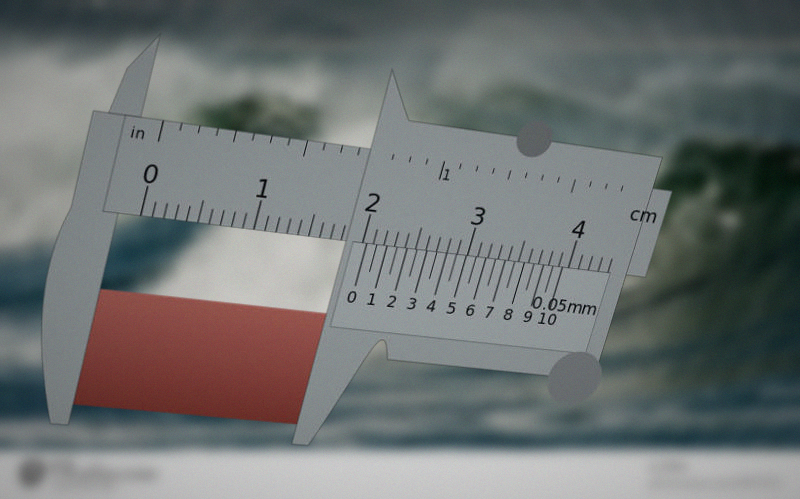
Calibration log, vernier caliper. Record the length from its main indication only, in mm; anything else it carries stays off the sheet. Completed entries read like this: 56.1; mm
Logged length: 20.4; mm
